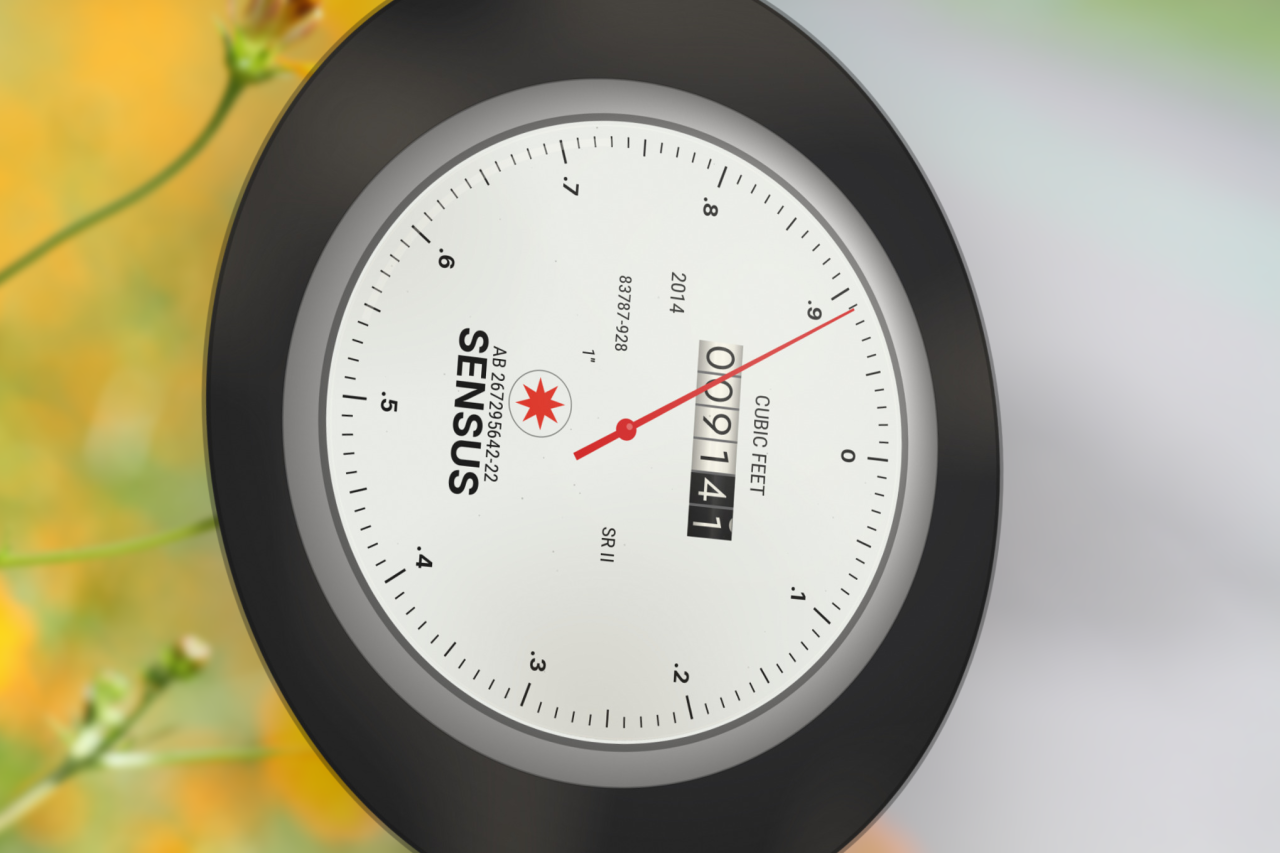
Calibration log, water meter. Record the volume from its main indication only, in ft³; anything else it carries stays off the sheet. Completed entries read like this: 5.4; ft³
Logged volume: 9140.91; ft³
